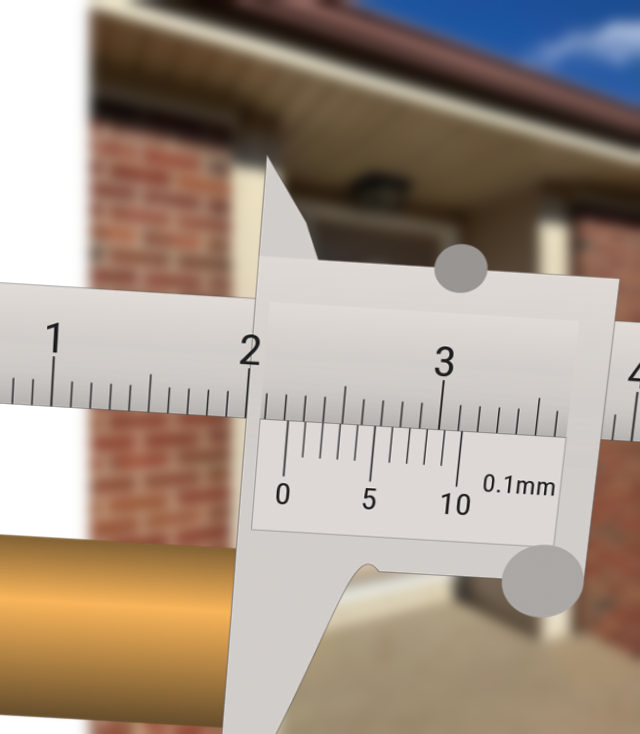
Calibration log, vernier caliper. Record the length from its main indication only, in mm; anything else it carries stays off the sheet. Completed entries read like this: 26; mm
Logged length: 22.2; mm
